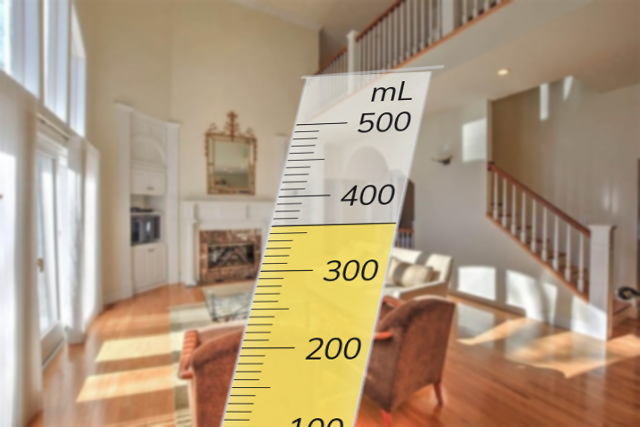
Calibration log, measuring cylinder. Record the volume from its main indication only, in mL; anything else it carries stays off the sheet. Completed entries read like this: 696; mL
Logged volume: 360; mL
